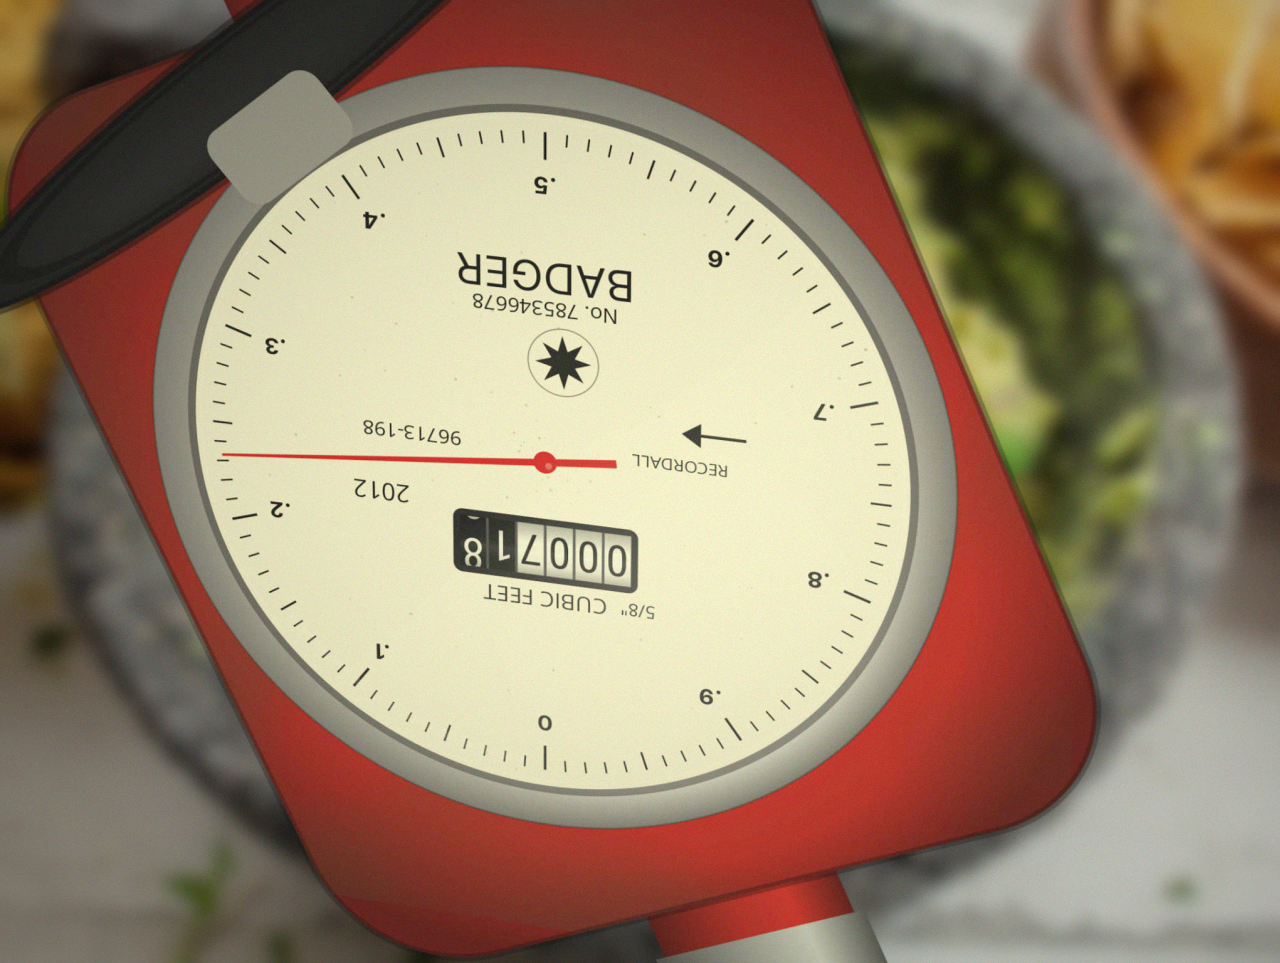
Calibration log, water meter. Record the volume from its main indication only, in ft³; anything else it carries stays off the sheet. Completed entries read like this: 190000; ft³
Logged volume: 718.23; ft³
